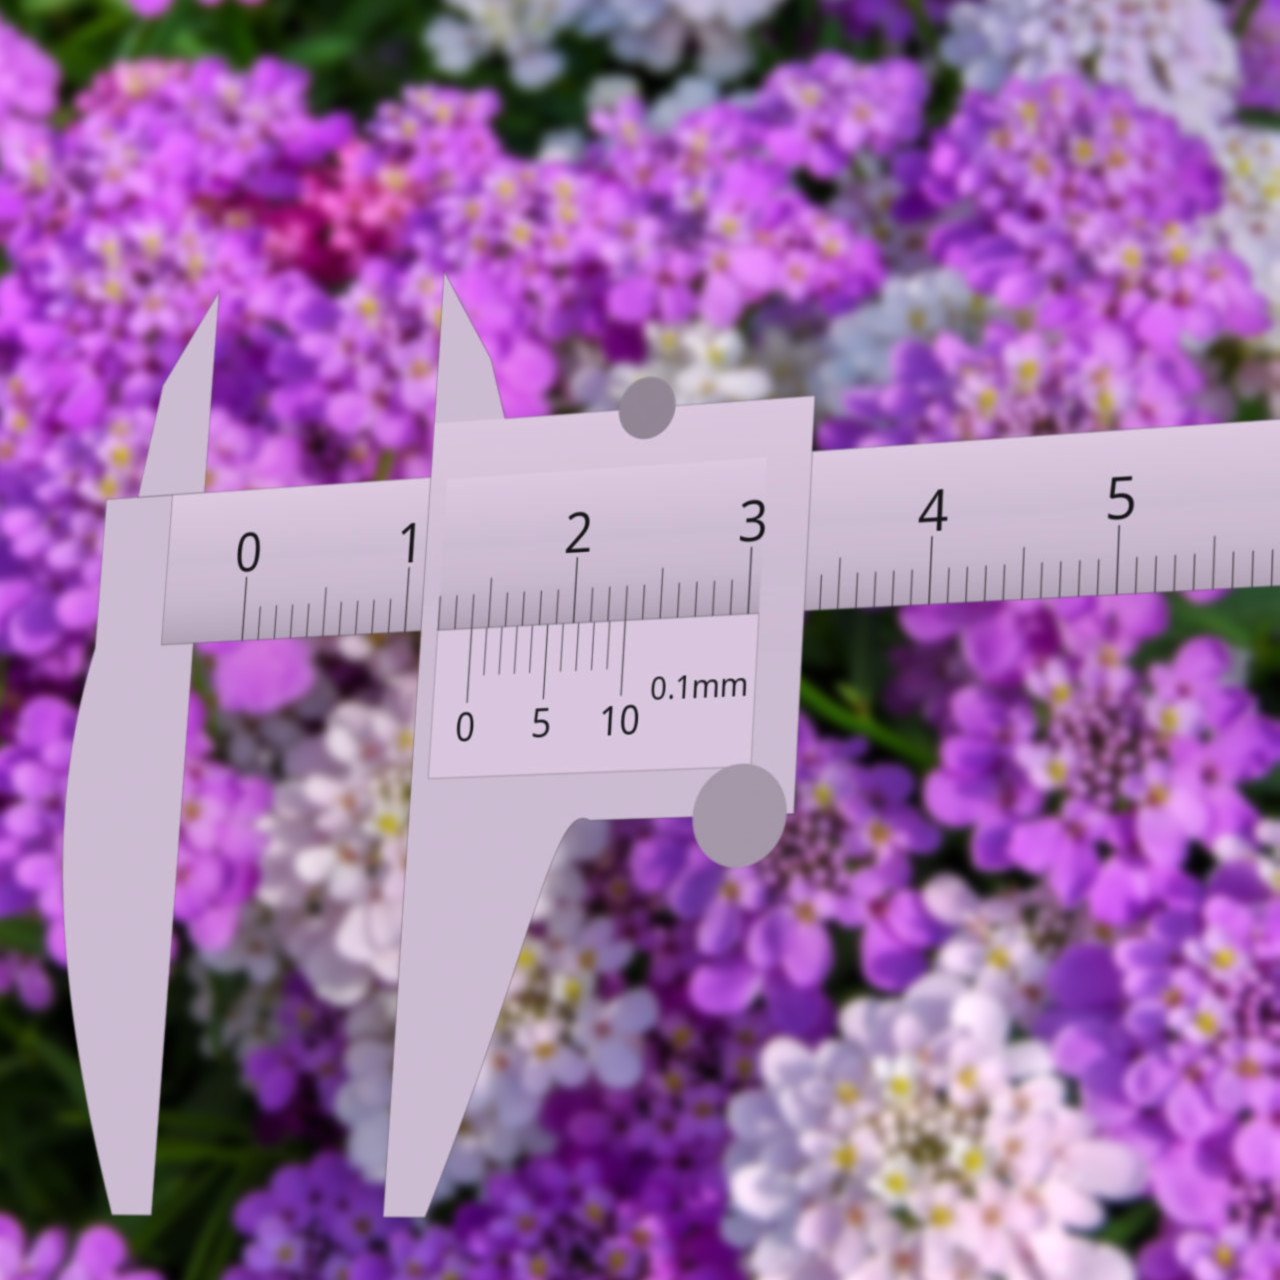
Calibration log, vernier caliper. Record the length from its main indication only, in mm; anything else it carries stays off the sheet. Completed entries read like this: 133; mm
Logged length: 14.0; mm
